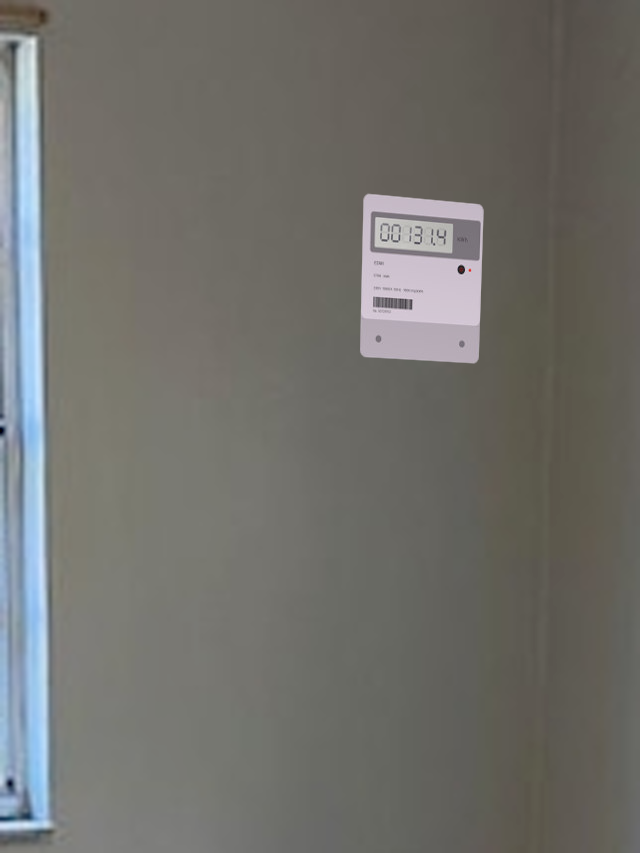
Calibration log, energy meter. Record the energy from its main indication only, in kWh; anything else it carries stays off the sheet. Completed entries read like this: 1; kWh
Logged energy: 131.4; kWh
